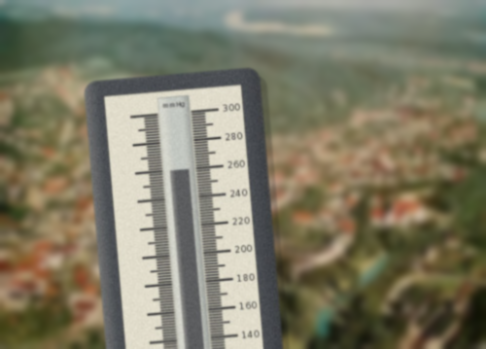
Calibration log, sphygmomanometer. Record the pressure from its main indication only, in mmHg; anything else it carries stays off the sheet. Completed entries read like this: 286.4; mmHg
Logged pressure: 260; mmHg
